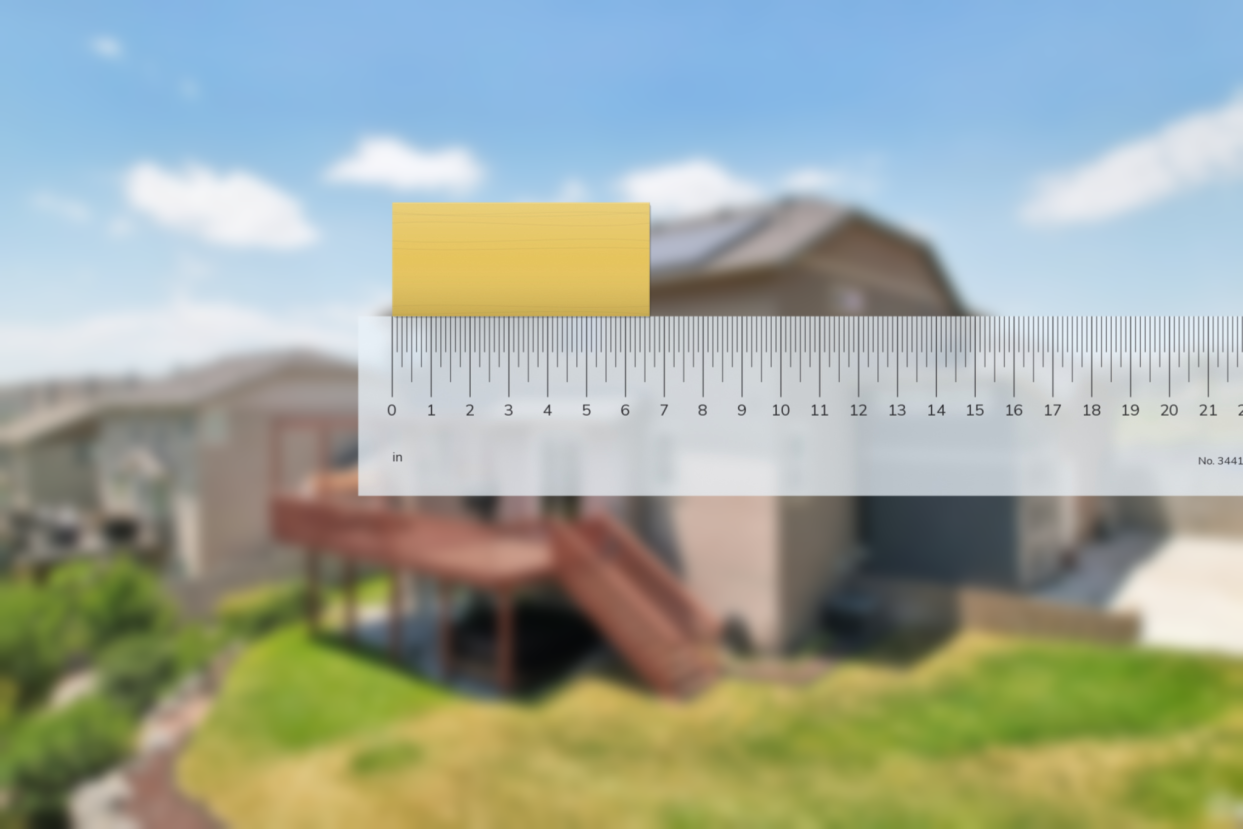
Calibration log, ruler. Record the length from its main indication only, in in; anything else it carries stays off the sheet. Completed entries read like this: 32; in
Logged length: 6.625; in
